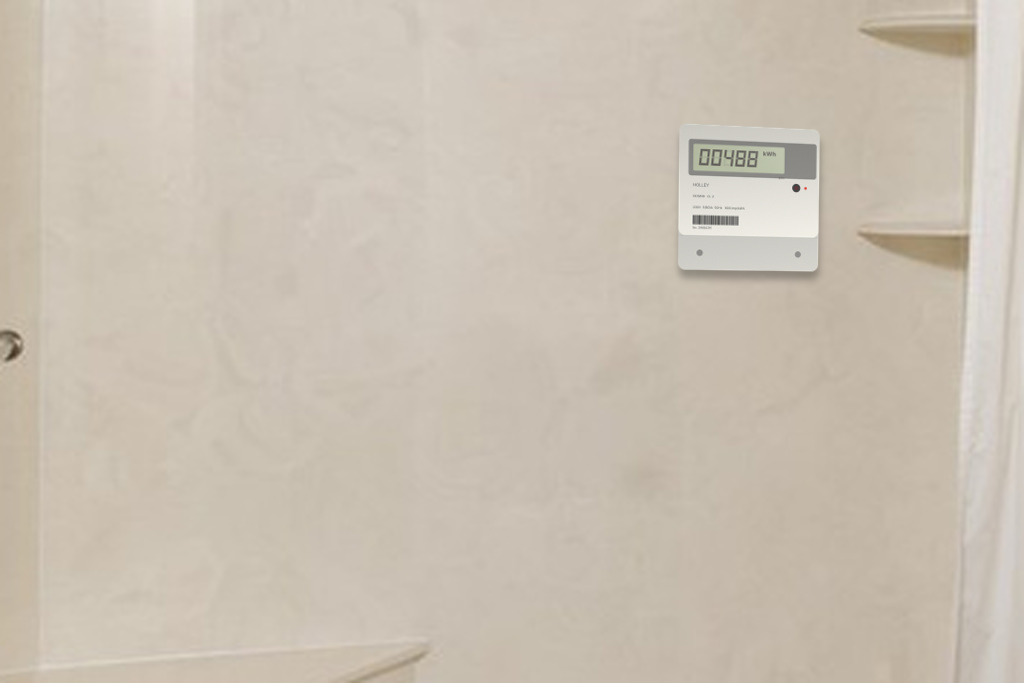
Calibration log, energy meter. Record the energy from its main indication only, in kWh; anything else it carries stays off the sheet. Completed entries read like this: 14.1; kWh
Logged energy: 488; kWh
